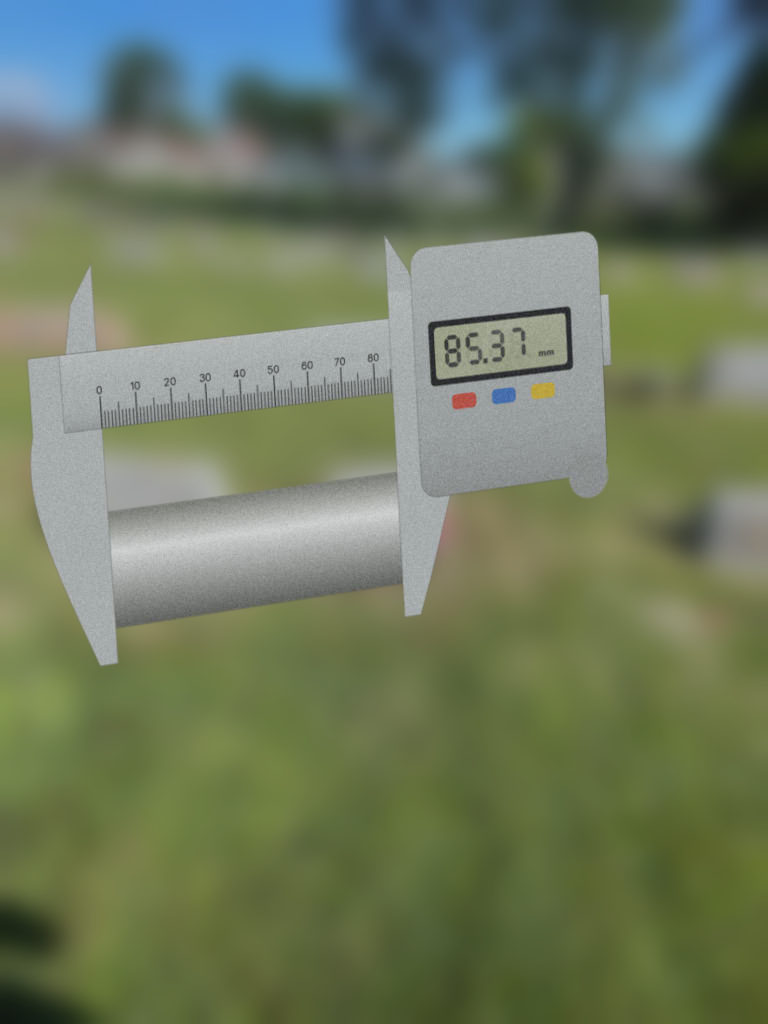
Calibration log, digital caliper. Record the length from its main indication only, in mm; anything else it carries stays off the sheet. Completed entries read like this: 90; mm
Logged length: 85.37; mm
